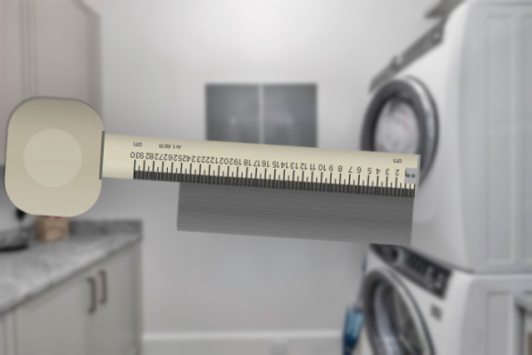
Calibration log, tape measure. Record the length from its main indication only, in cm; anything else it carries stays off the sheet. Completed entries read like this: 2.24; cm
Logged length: 25; cm
